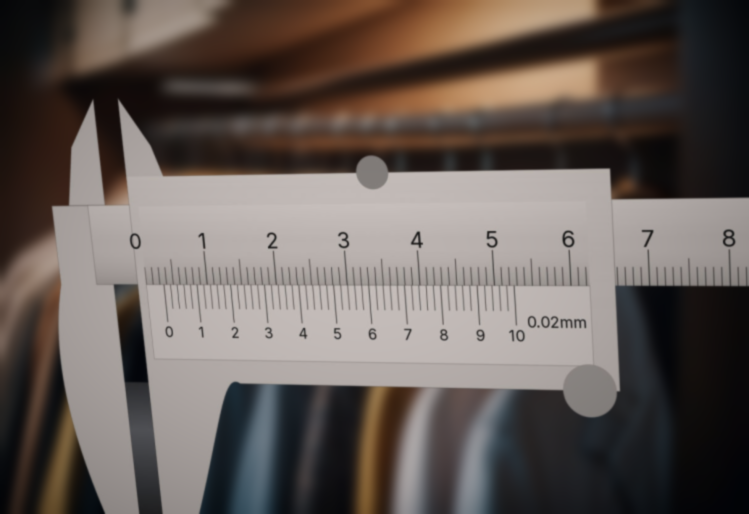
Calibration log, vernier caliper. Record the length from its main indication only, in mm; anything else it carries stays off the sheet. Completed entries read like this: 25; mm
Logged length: 3.6; mm
